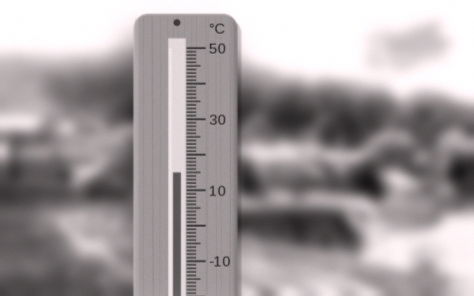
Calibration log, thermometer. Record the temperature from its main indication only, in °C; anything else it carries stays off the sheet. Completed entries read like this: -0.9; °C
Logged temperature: 15; °C
